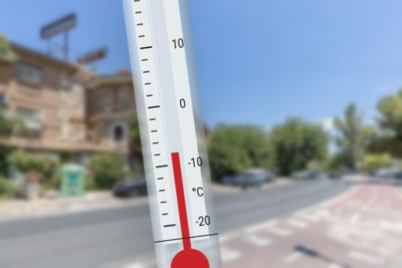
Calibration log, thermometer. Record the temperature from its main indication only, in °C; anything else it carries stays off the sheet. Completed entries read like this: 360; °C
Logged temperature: -8; °C
